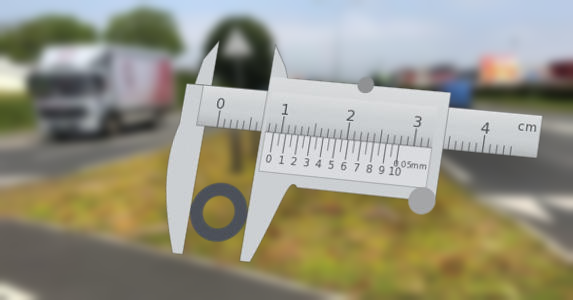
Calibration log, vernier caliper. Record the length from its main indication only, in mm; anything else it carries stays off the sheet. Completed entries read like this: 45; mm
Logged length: 8.8; mm
